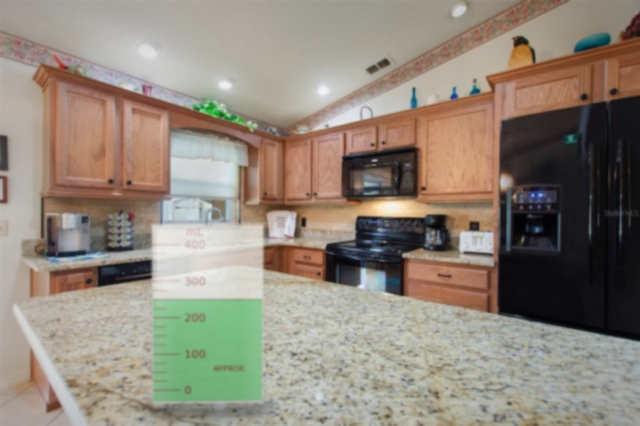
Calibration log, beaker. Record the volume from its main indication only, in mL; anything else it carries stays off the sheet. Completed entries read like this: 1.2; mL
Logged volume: 250; mL
